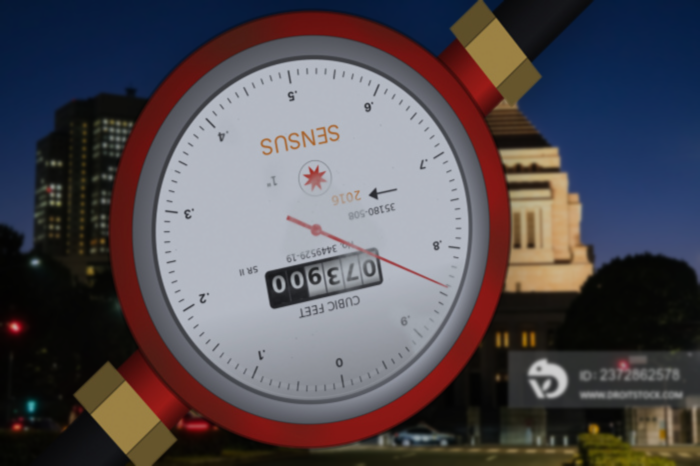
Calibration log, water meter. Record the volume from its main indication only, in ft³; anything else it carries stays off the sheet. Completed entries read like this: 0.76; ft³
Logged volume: 73899.84; ft³
